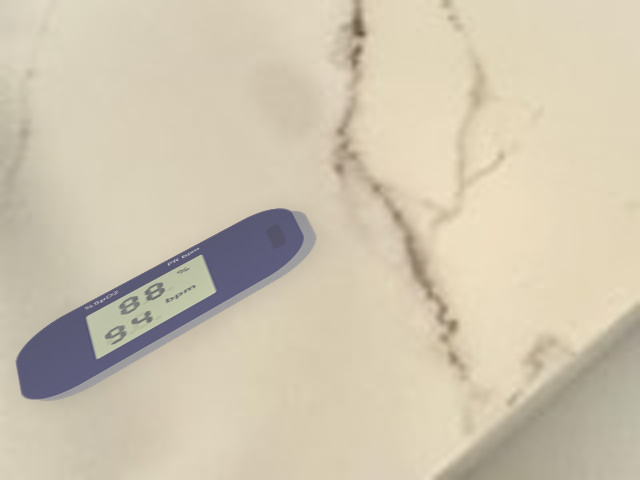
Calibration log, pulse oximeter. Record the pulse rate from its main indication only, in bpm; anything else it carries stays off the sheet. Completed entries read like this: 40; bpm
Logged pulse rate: 94; bpm
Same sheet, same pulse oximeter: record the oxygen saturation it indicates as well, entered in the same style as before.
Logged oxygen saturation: 88; %
